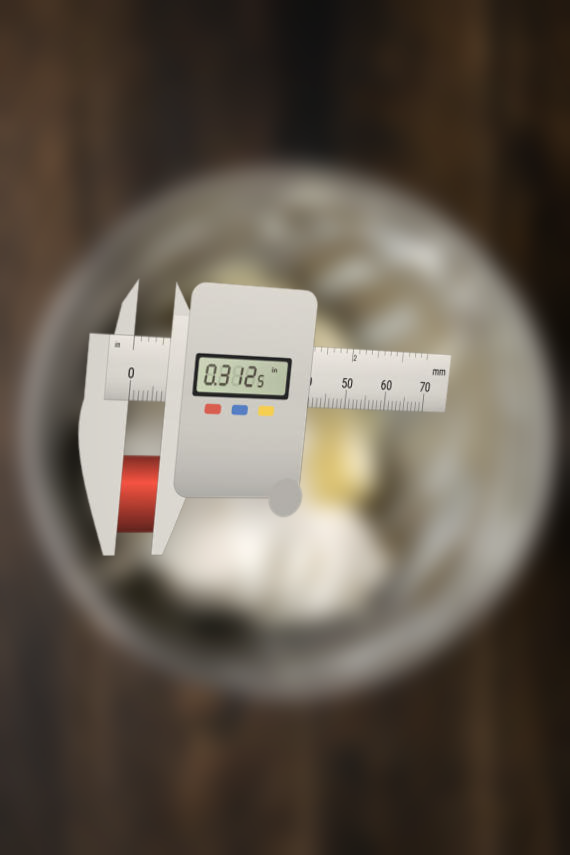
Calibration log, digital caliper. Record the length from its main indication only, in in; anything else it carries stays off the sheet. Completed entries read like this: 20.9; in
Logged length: 0.3125; in
